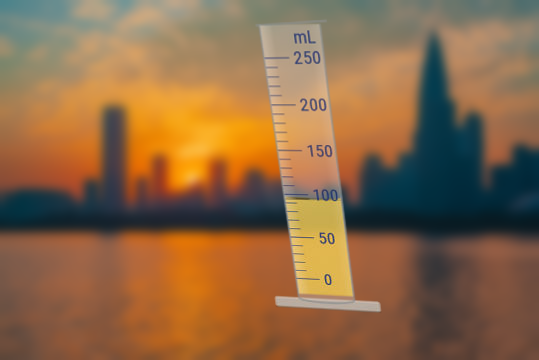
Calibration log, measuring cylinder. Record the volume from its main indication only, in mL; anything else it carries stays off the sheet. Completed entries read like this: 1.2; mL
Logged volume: 95; mL
